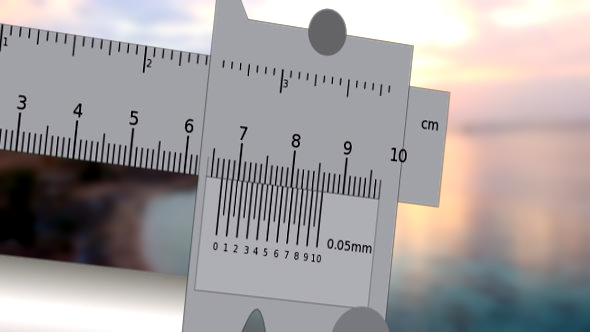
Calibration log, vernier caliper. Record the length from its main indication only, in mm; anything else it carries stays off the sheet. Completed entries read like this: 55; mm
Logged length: 67.0; mm
